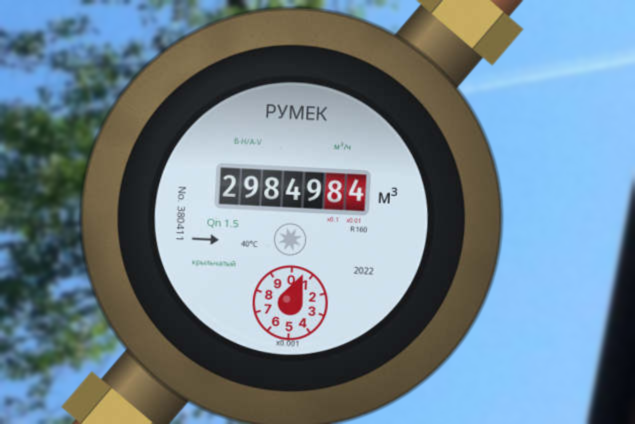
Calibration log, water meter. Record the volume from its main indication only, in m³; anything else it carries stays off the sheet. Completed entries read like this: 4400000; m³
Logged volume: 29849.840; m³
